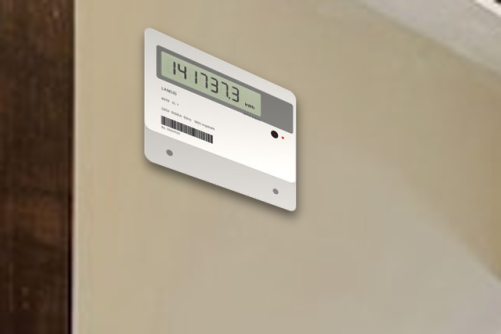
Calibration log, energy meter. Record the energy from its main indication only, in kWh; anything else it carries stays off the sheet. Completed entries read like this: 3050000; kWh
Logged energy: 141737.3; kWh
